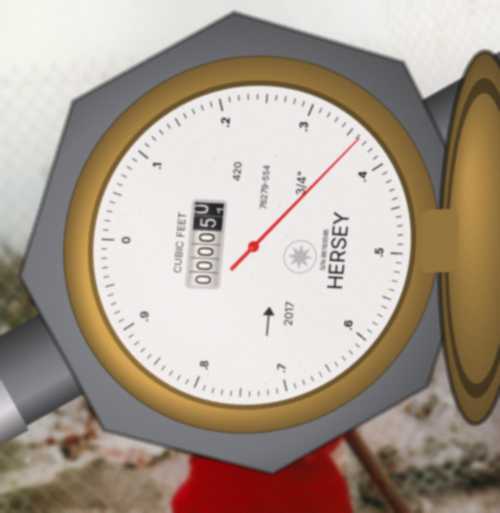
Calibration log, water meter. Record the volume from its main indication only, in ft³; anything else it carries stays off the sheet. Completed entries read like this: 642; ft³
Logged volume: 50.36; ft³
